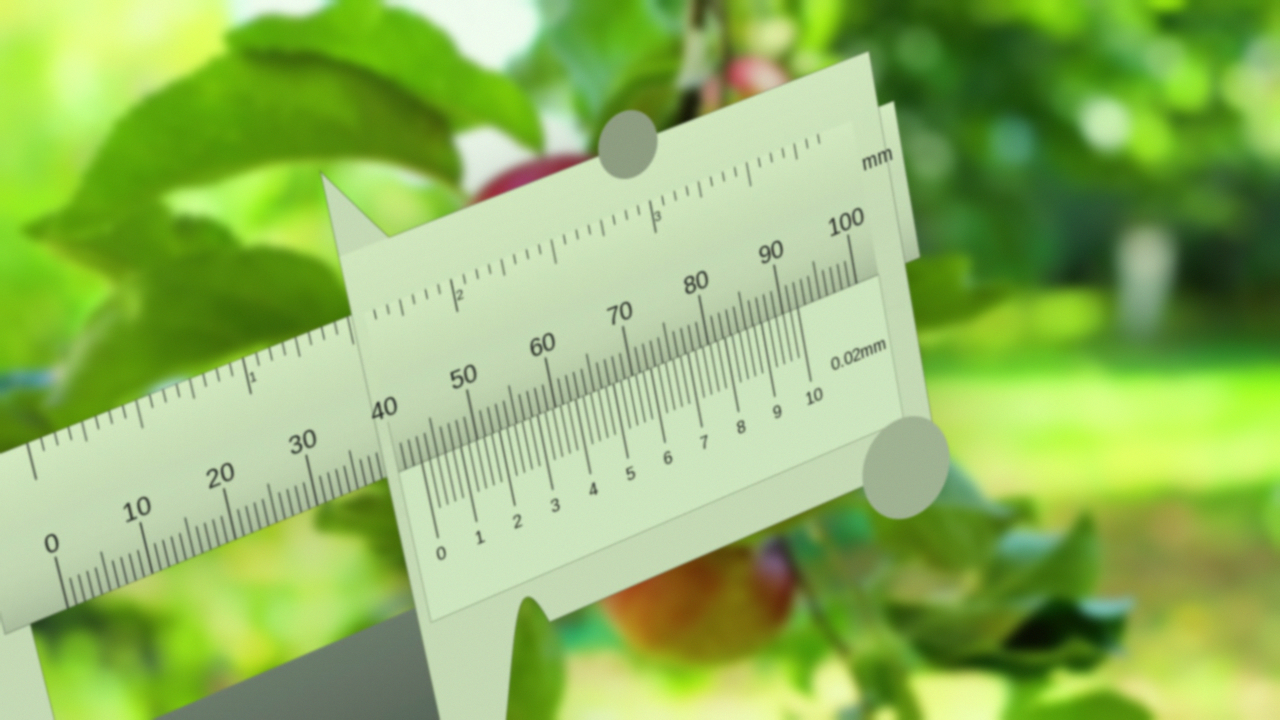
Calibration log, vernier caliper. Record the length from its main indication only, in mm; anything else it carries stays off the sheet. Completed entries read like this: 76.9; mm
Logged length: 43.0; mm
